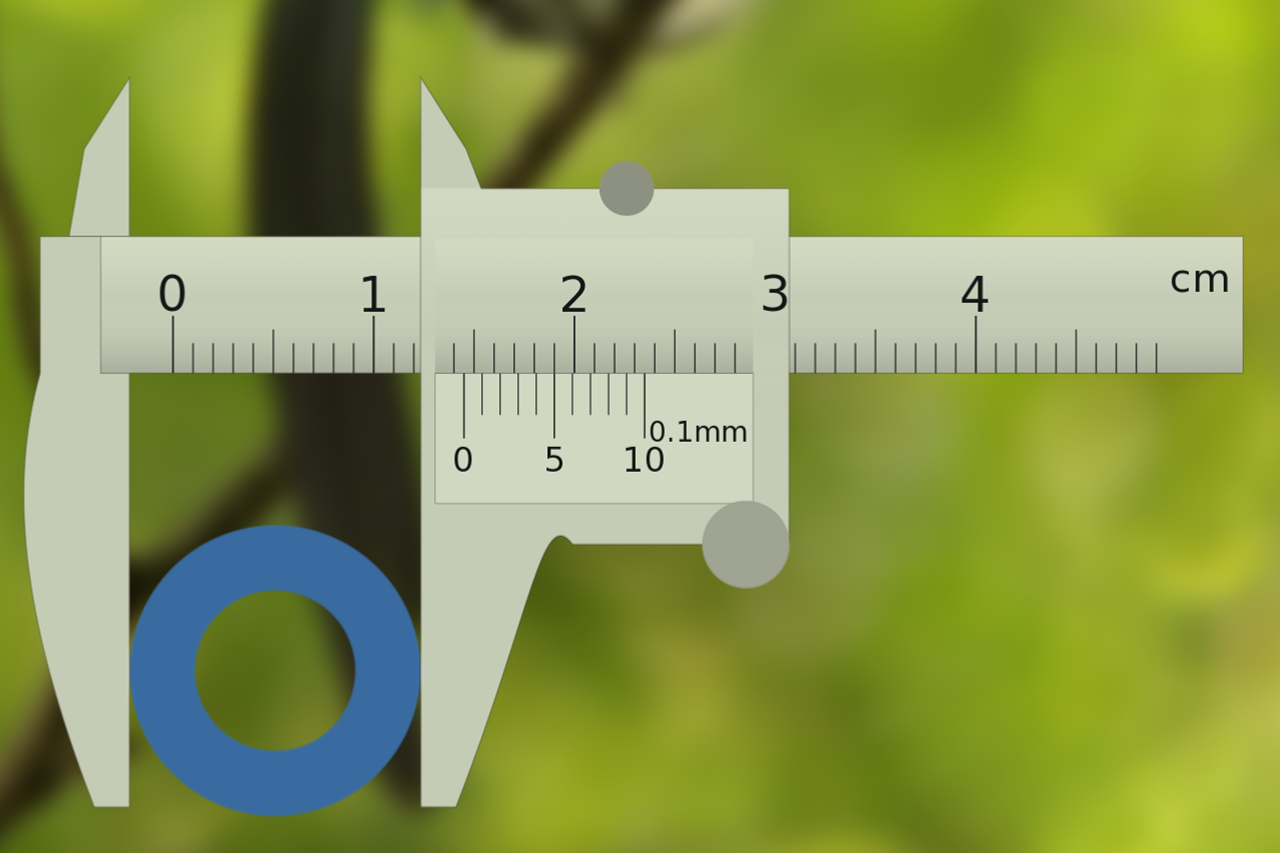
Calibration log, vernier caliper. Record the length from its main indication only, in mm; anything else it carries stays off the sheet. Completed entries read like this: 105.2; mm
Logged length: 14.5; mm
